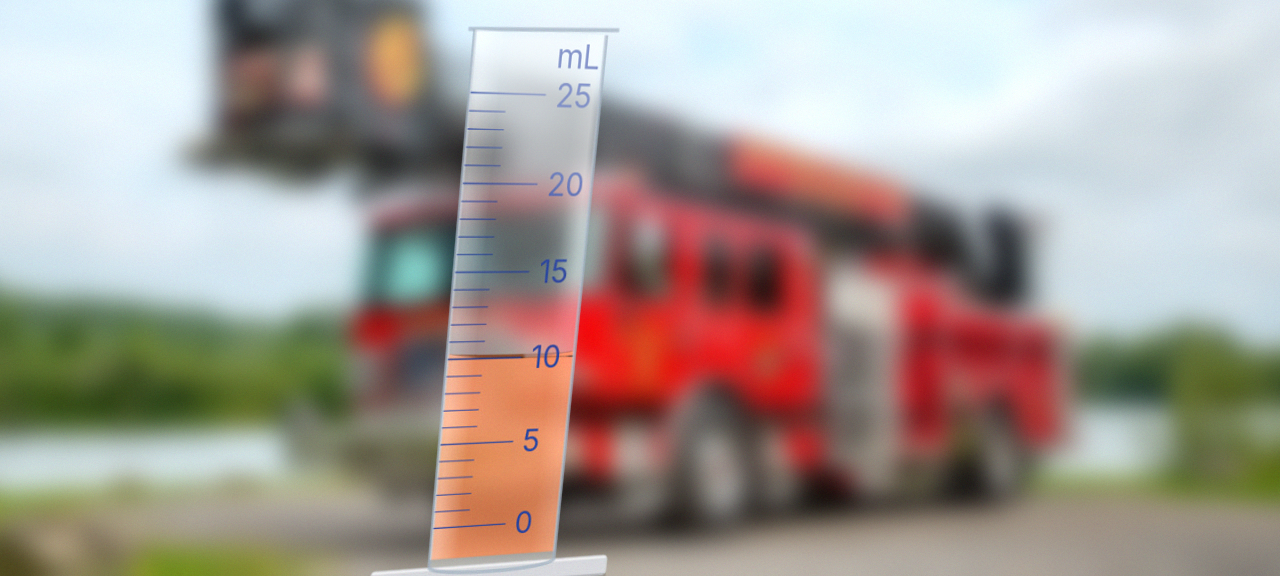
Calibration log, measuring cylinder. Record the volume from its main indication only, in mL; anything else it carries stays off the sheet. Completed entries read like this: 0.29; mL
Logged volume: 10; mL
